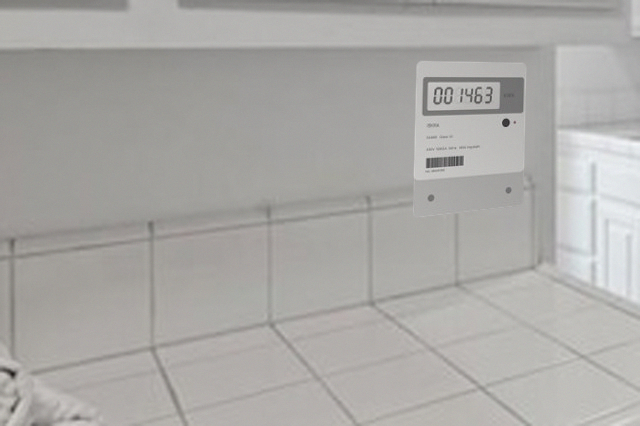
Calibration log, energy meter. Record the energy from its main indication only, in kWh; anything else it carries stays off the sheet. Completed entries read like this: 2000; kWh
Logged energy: 1463; kWh
